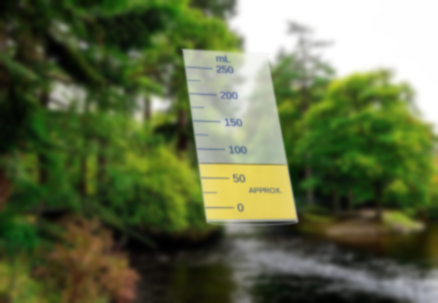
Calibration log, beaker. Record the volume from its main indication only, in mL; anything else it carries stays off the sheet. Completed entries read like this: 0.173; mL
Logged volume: 75; mL
